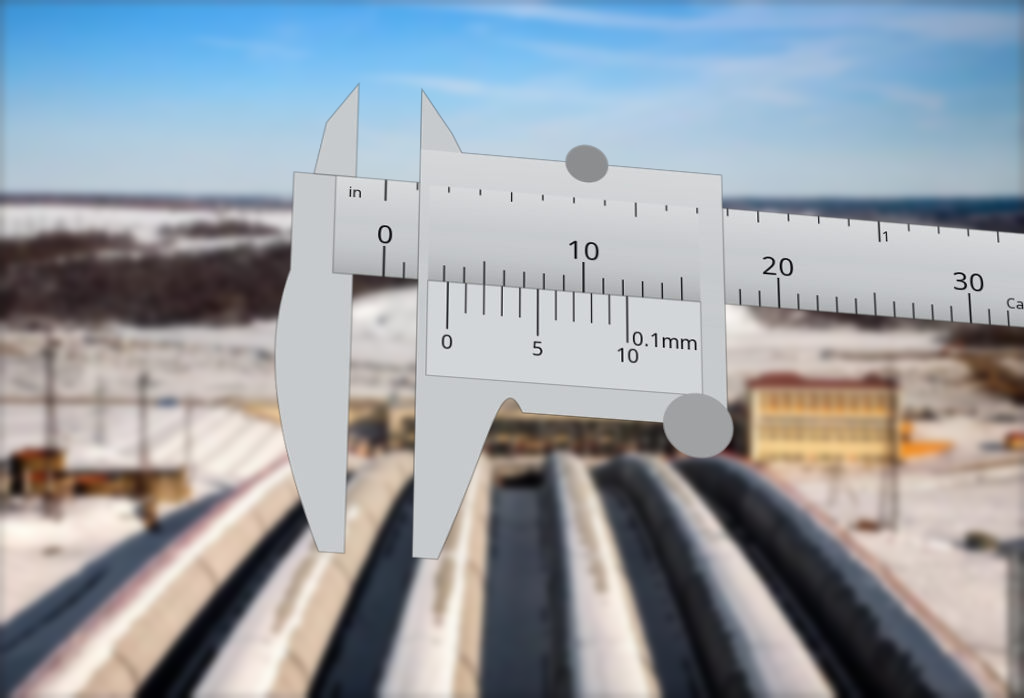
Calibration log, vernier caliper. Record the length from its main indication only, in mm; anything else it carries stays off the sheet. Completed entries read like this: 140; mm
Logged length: 3.2; mm
